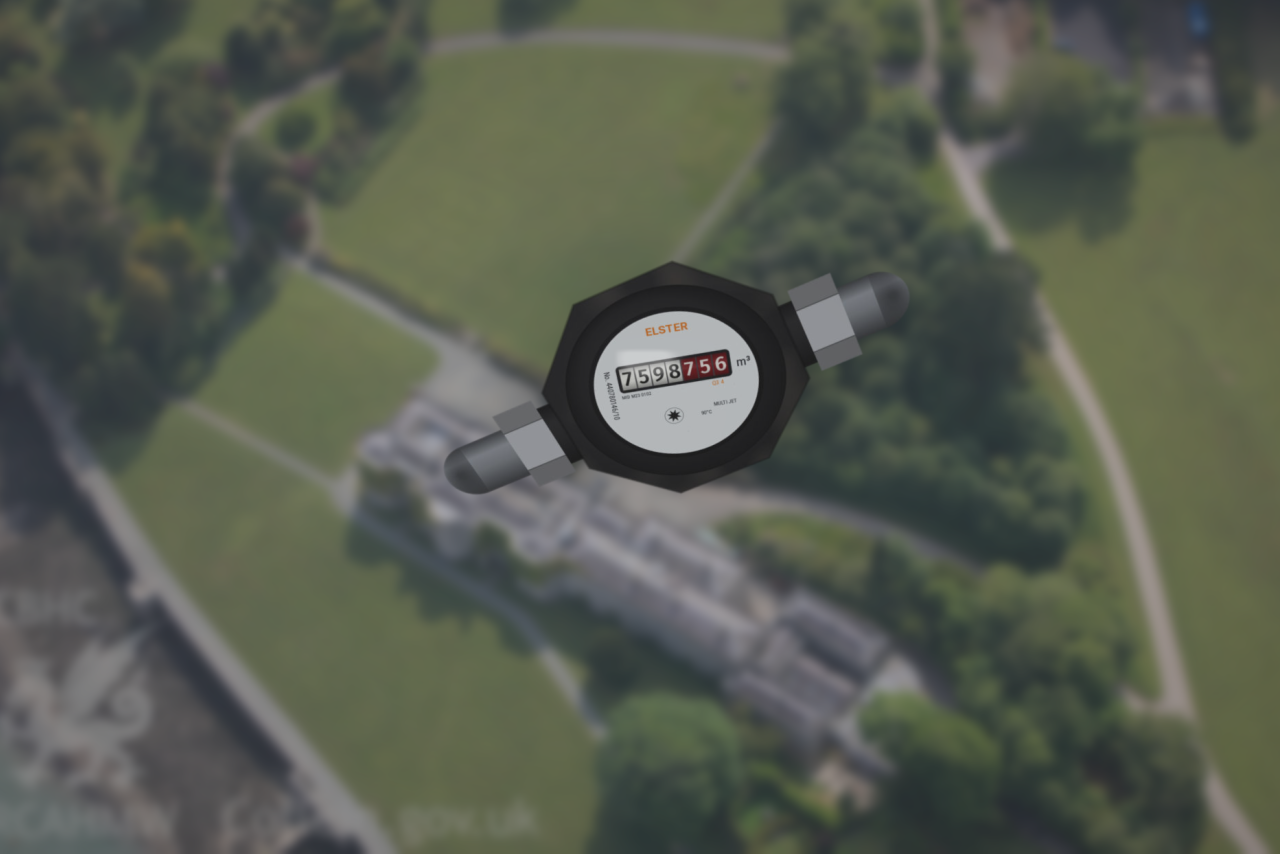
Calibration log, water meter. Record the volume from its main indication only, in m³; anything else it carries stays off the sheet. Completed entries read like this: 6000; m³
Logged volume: 7598.756; m³
